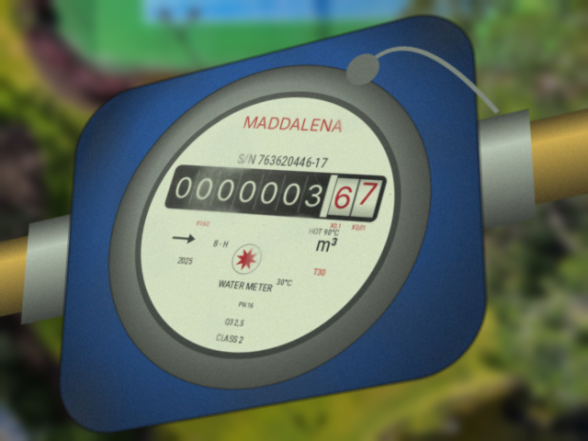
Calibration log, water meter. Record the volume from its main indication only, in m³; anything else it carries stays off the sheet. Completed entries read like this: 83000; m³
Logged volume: 3.67; m³
